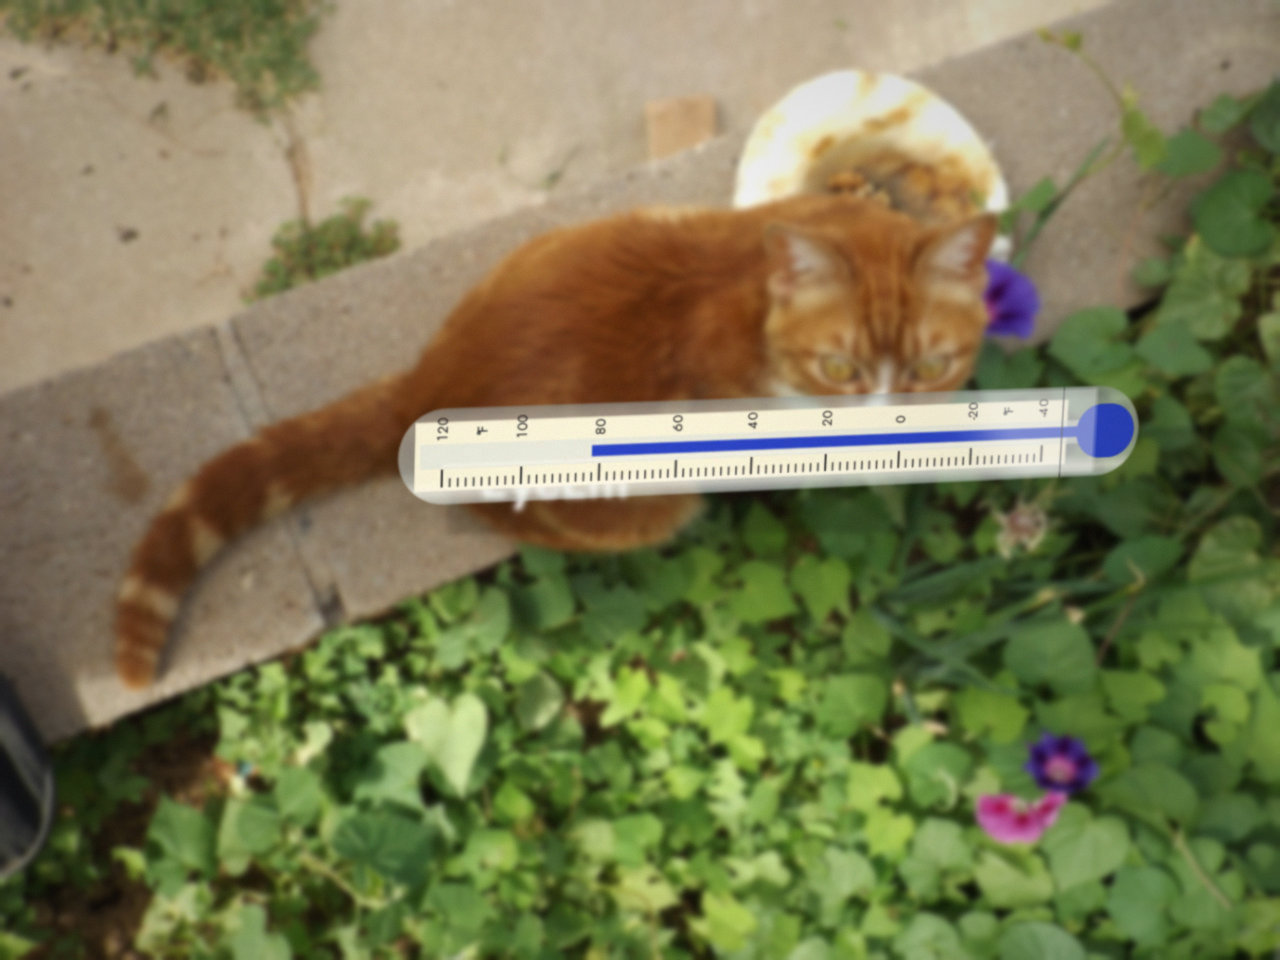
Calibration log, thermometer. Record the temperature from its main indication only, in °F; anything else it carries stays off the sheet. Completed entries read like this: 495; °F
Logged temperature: 82; °F
